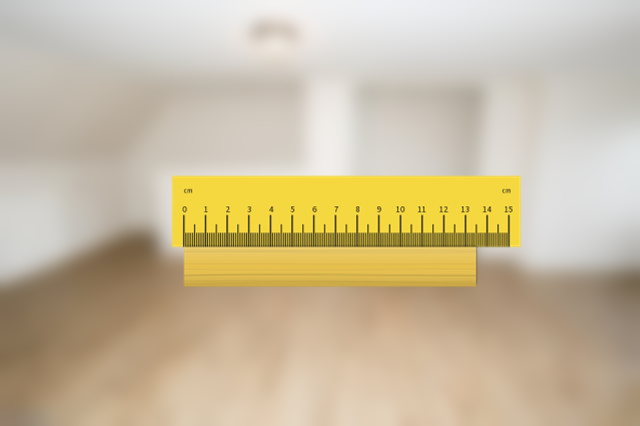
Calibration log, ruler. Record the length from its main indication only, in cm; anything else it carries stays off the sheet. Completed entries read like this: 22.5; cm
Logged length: 13.5; cm
